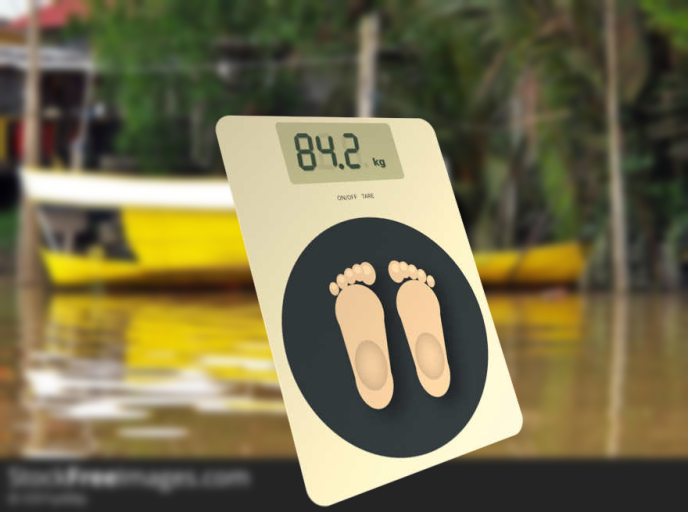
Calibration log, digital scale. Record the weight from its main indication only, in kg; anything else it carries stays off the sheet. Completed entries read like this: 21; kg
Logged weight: 84.2; kg
